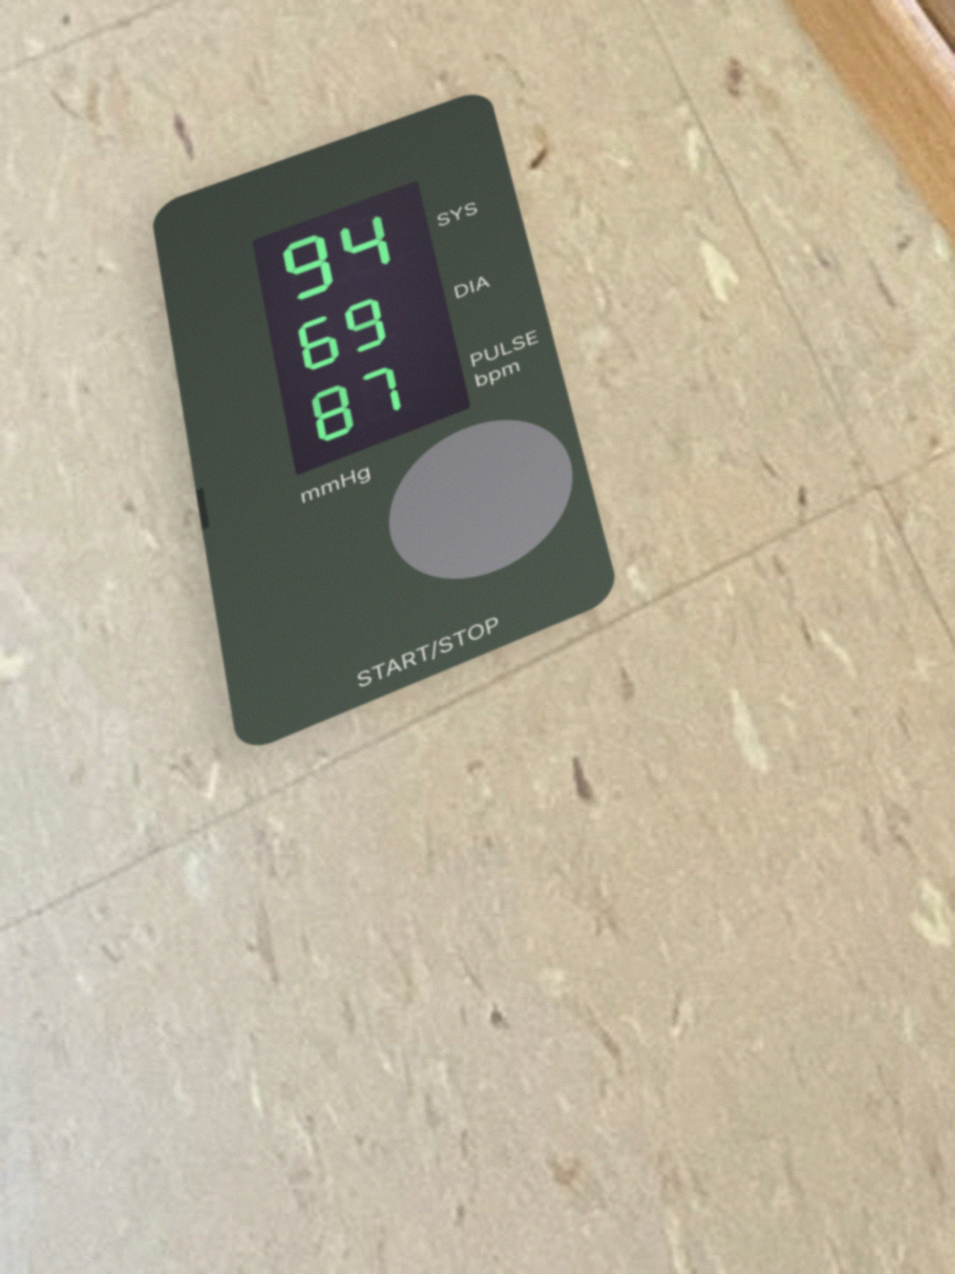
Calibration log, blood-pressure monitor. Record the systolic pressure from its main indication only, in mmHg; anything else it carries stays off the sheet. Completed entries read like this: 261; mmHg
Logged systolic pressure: 94; mmHg
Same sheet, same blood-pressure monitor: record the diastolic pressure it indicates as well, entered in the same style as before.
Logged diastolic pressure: 69; mmHg
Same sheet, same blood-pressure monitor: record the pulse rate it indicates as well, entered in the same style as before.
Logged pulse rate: 87; bpm
